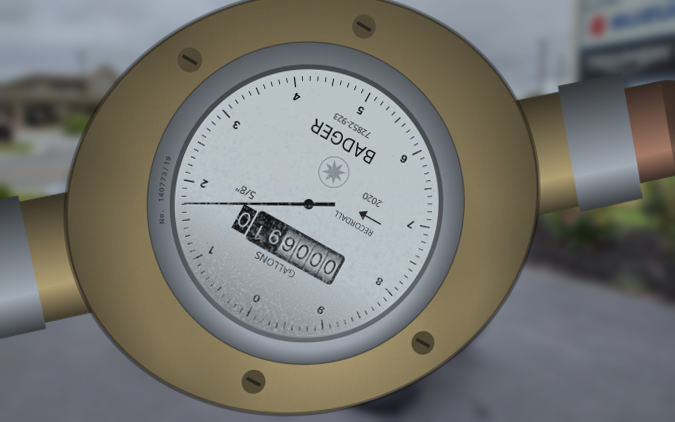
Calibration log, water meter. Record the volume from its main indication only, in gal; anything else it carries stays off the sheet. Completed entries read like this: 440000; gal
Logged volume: 6911.7; gal
